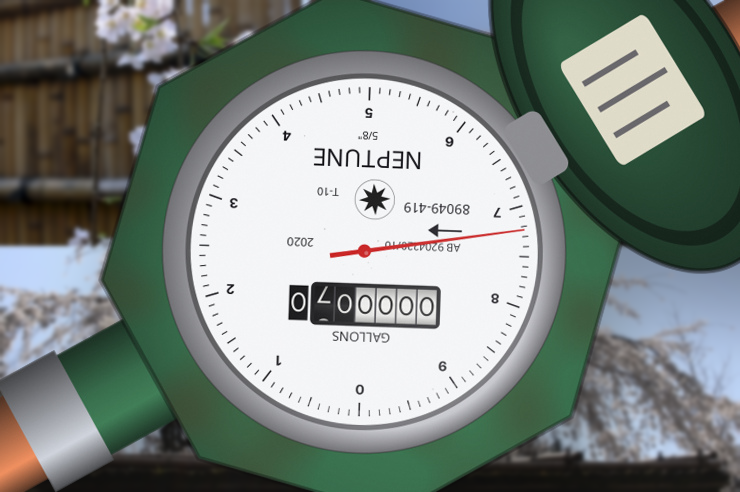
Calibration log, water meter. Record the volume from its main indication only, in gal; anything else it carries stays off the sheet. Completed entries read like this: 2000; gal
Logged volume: 67.2; gal
